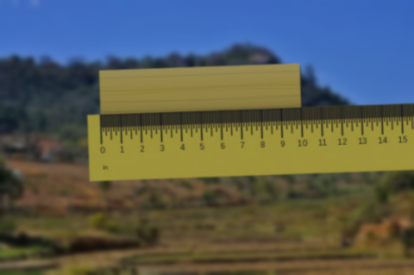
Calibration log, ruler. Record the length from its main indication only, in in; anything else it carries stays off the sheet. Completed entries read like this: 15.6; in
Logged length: 10; in
